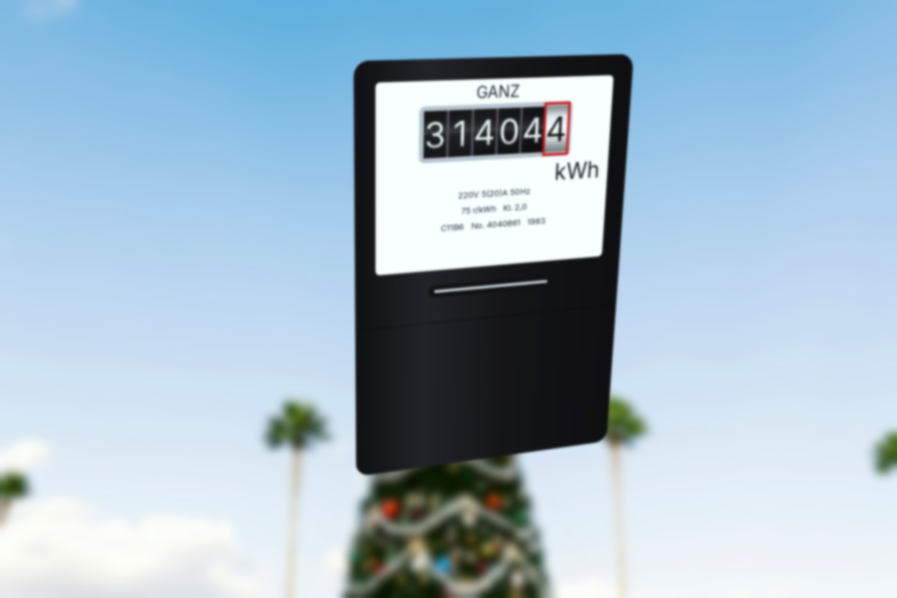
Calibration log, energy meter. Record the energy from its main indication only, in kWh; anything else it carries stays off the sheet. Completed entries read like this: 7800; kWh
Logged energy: 31404.4; kWh
